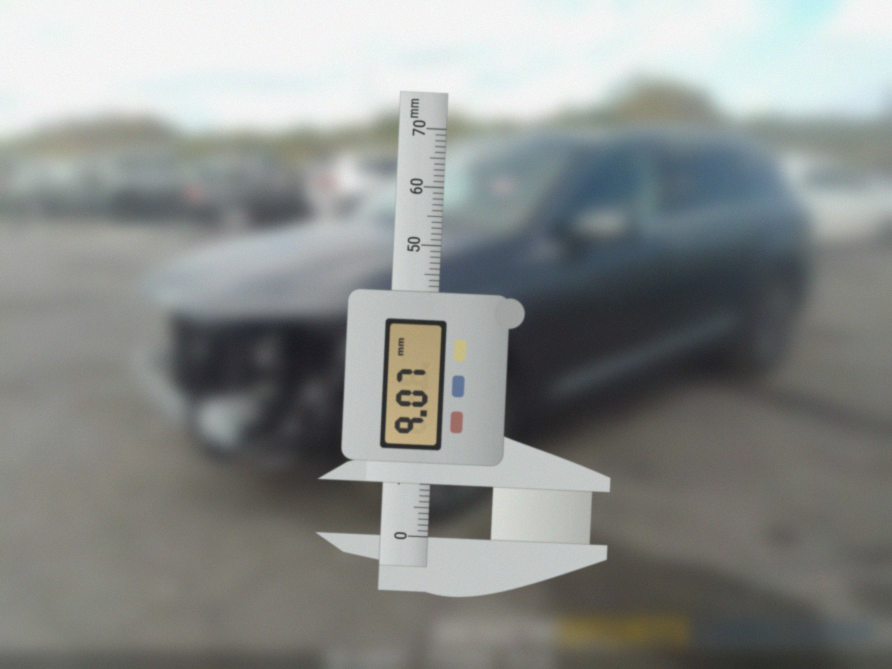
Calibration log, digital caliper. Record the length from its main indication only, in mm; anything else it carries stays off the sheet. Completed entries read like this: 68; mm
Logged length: 9.07; mm
